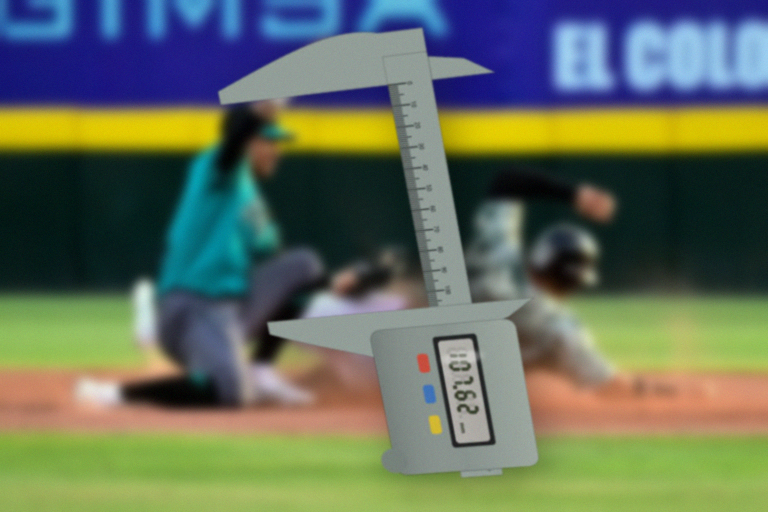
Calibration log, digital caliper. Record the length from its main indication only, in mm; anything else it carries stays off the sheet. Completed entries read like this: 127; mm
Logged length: 107.62; mm
